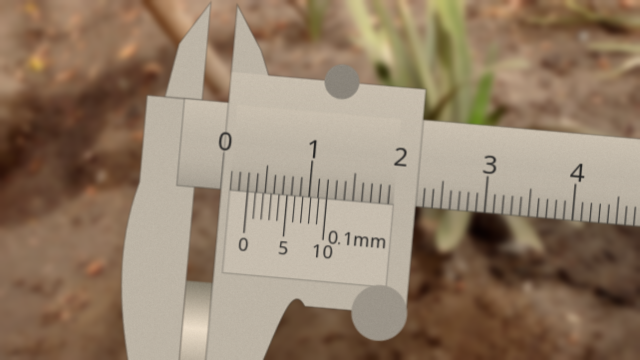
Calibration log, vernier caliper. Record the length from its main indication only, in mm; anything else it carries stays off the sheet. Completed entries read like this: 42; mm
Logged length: 3.0; mm
